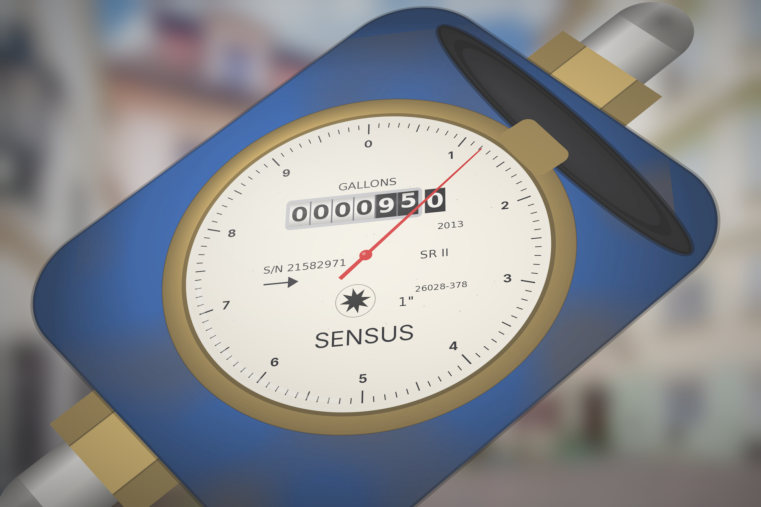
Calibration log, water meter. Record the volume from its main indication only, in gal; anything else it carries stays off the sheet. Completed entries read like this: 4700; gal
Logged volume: 951.2; gal
